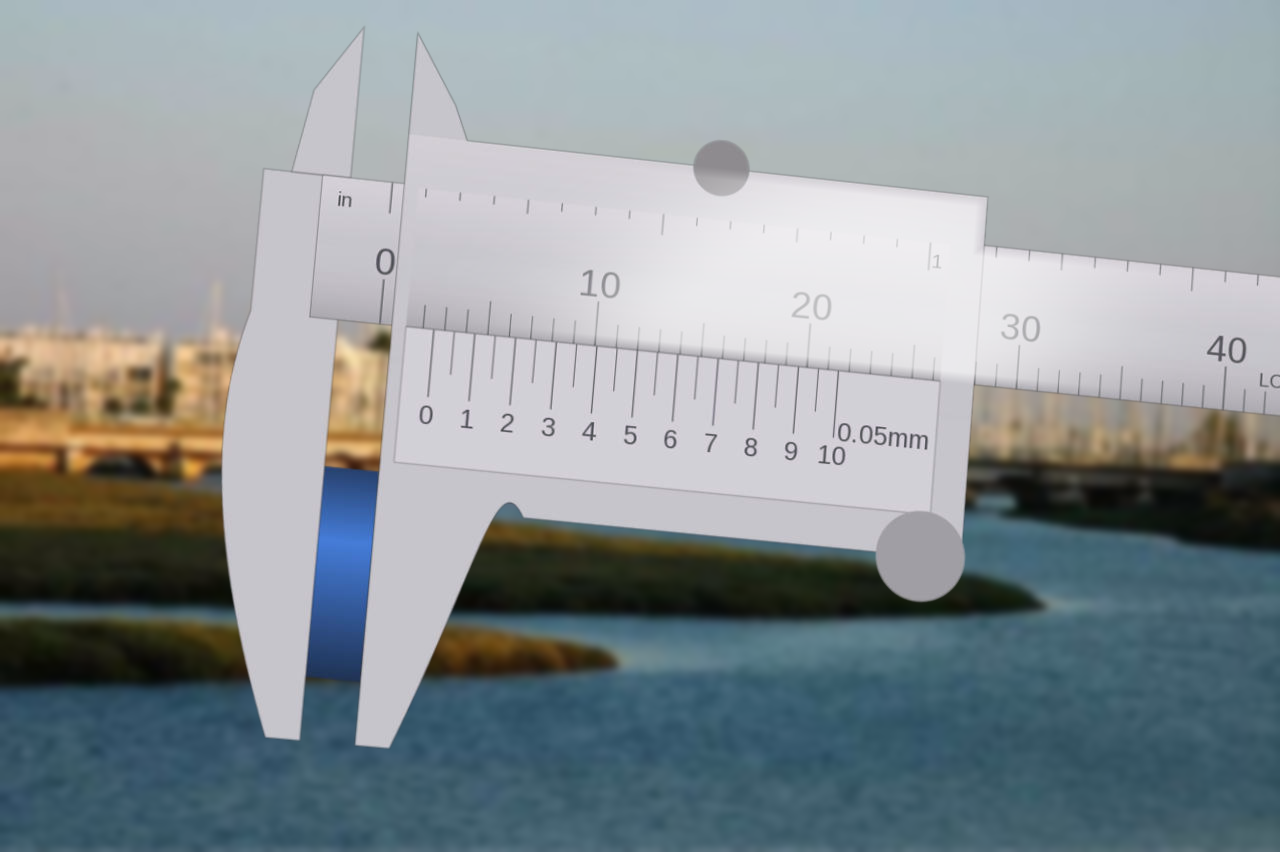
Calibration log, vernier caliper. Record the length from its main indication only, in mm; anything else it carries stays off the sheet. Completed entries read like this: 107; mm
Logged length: 2.5; mm
